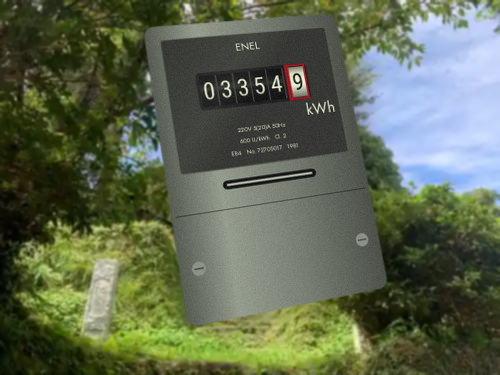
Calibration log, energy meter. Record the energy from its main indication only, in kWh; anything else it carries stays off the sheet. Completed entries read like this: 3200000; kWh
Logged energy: 3354.9; kWh
